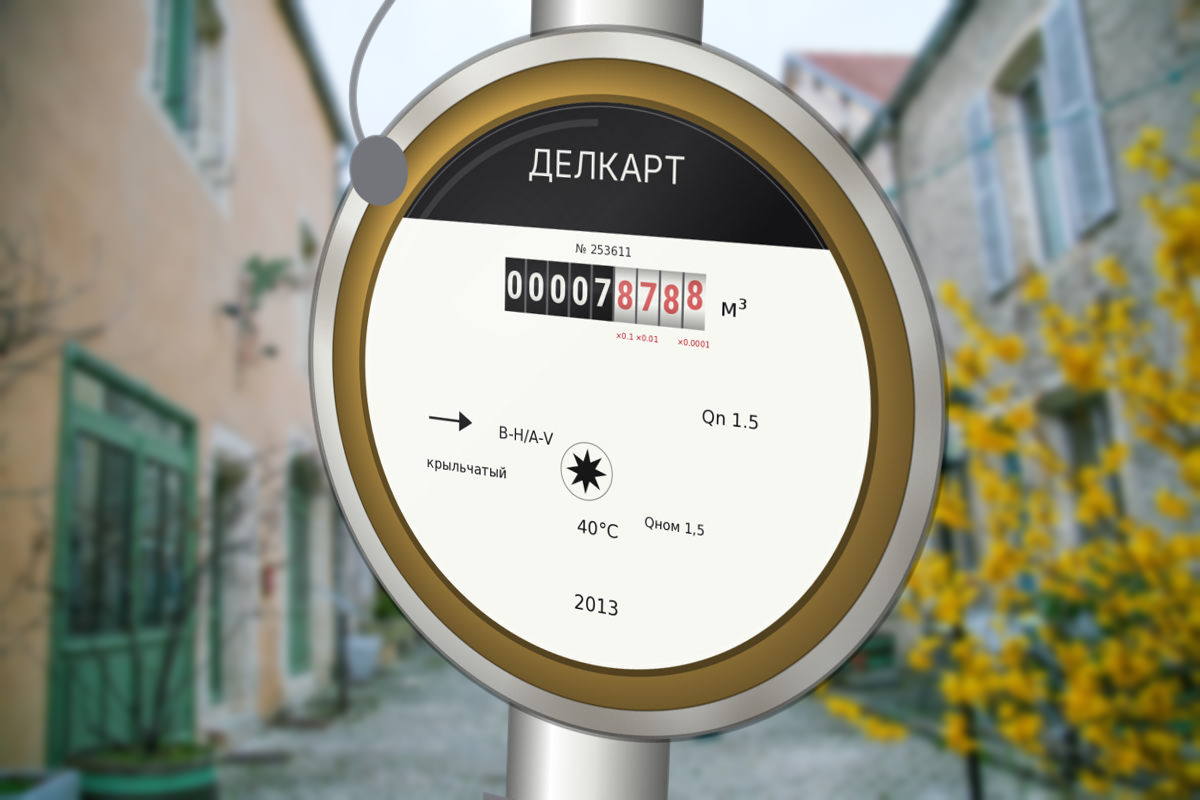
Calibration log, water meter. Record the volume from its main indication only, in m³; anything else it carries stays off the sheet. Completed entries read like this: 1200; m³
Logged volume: 7.8788; m³
